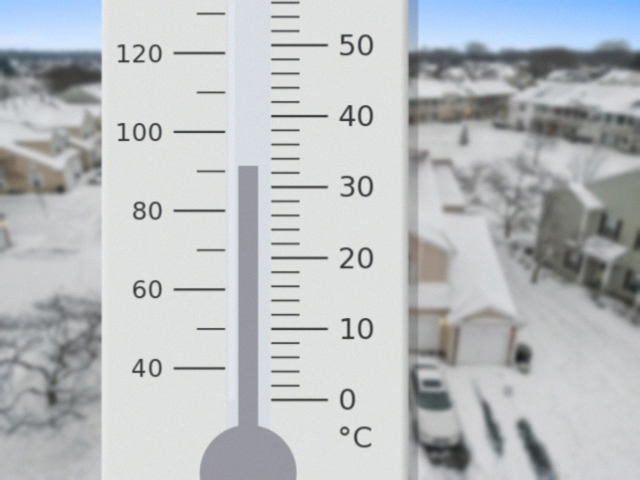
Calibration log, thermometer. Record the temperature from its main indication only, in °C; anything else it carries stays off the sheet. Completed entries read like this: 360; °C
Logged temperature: 33; °C
